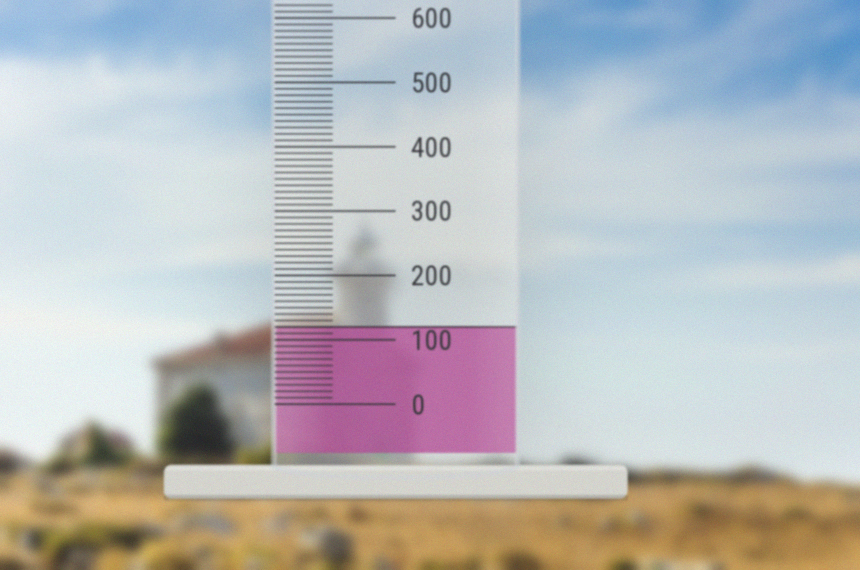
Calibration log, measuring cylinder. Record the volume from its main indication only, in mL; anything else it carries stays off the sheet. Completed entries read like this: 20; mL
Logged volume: 120; mL
